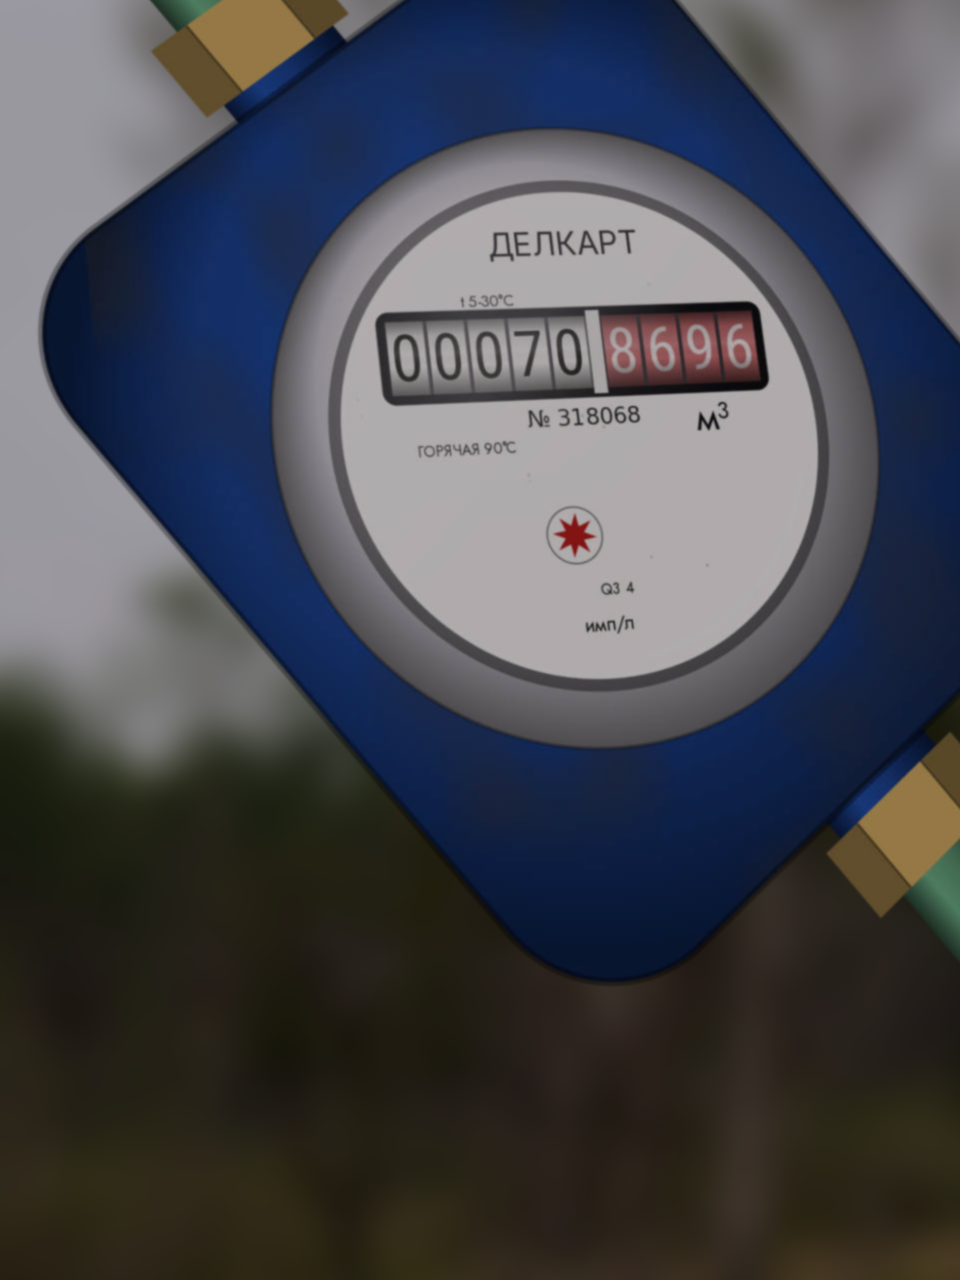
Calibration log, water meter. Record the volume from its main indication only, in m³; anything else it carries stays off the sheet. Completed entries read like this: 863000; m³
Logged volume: 70.8696; m³
